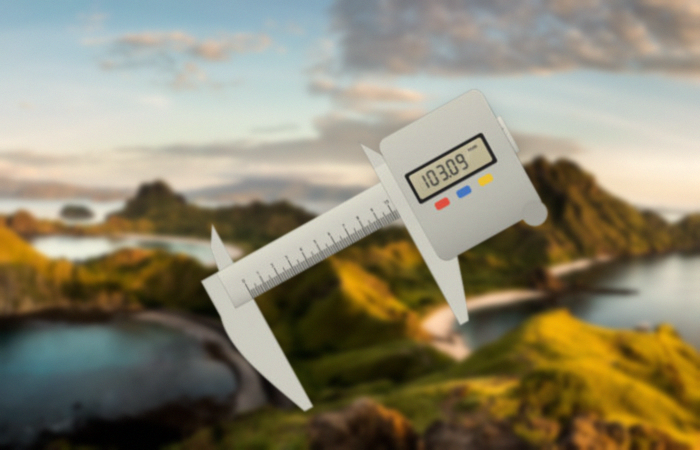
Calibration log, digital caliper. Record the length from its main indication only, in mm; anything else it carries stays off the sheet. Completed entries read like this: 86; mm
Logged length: 103.09; mm
